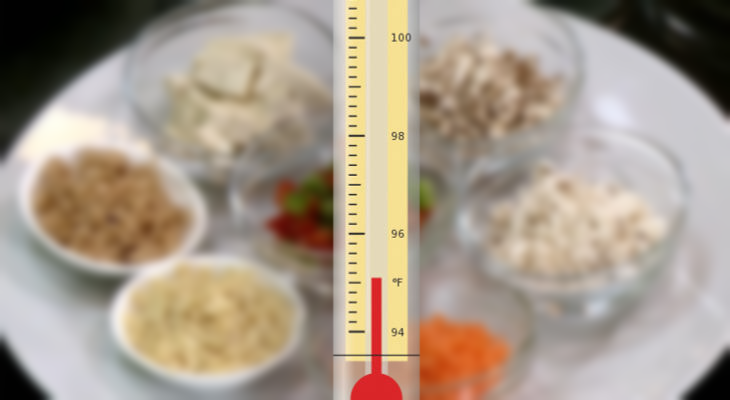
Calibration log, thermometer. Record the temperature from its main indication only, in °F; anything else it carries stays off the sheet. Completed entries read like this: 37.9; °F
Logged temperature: 95.1; °F
